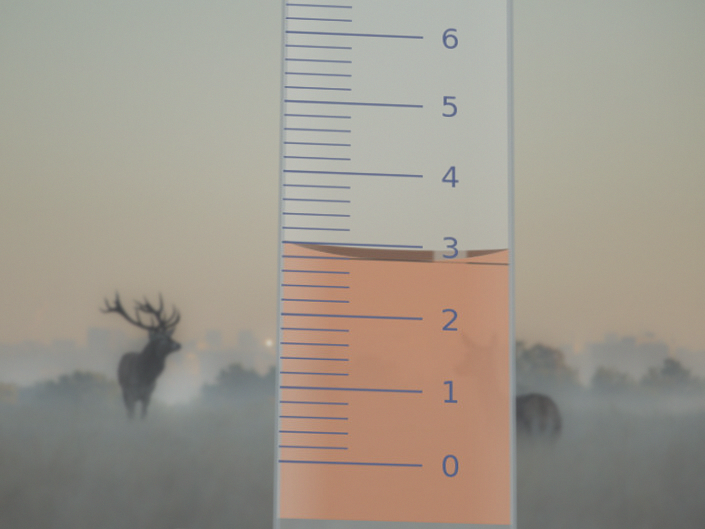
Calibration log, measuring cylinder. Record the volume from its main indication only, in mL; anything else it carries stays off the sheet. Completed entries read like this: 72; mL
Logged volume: 2.8; mL
